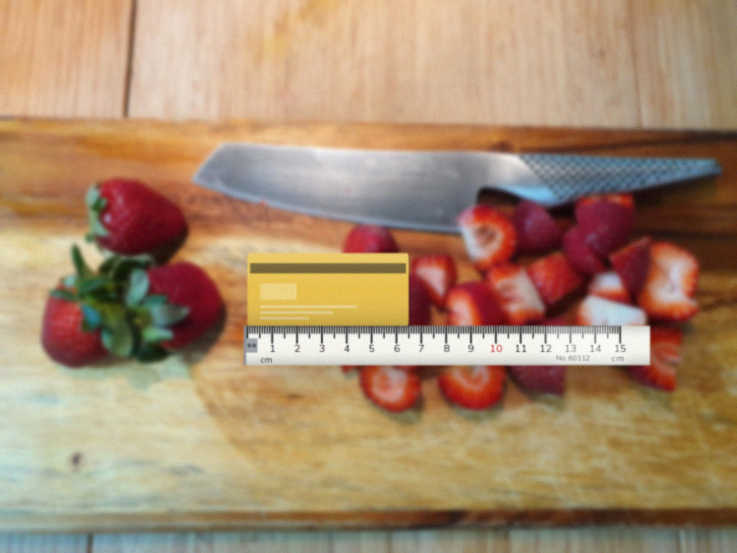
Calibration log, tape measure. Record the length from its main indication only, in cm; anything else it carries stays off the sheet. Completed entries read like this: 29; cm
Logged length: 6.5; cm
